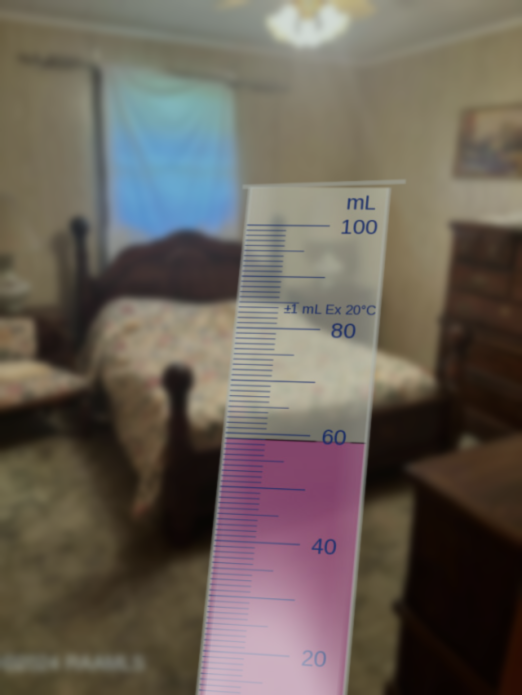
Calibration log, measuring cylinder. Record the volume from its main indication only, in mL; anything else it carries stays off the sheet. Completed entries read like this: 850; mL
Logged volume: 59; mL
